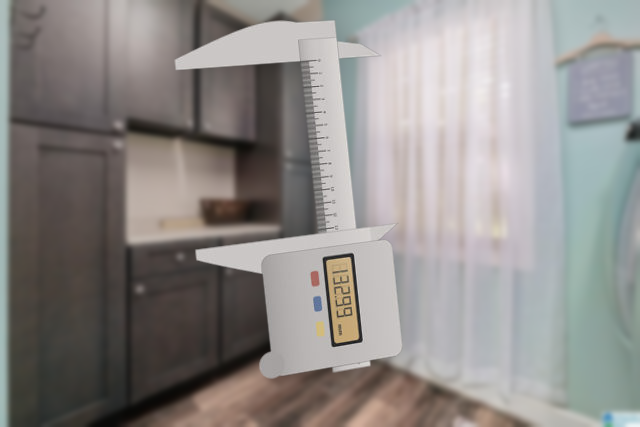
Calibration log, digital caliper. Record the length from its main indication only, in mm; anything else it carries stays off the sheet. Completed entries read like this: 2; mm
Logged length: 132.99; mm
